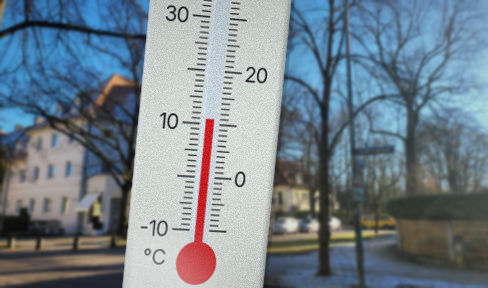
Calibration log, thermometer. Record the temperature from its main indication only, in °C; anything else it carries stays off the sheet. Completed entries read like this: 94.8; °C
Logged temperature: 11; °C
